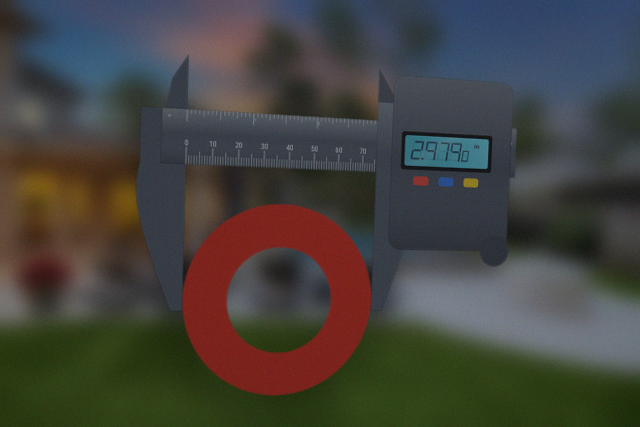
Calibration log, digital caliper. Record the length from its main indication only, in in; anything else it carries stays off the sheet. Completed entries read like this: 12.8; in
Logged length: 2.9790; in
